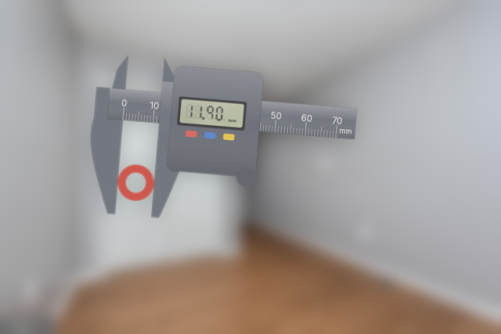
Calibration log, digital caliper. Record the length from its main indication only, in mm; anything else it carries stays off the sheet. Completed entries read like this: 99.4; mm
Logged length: 11.90; mm
